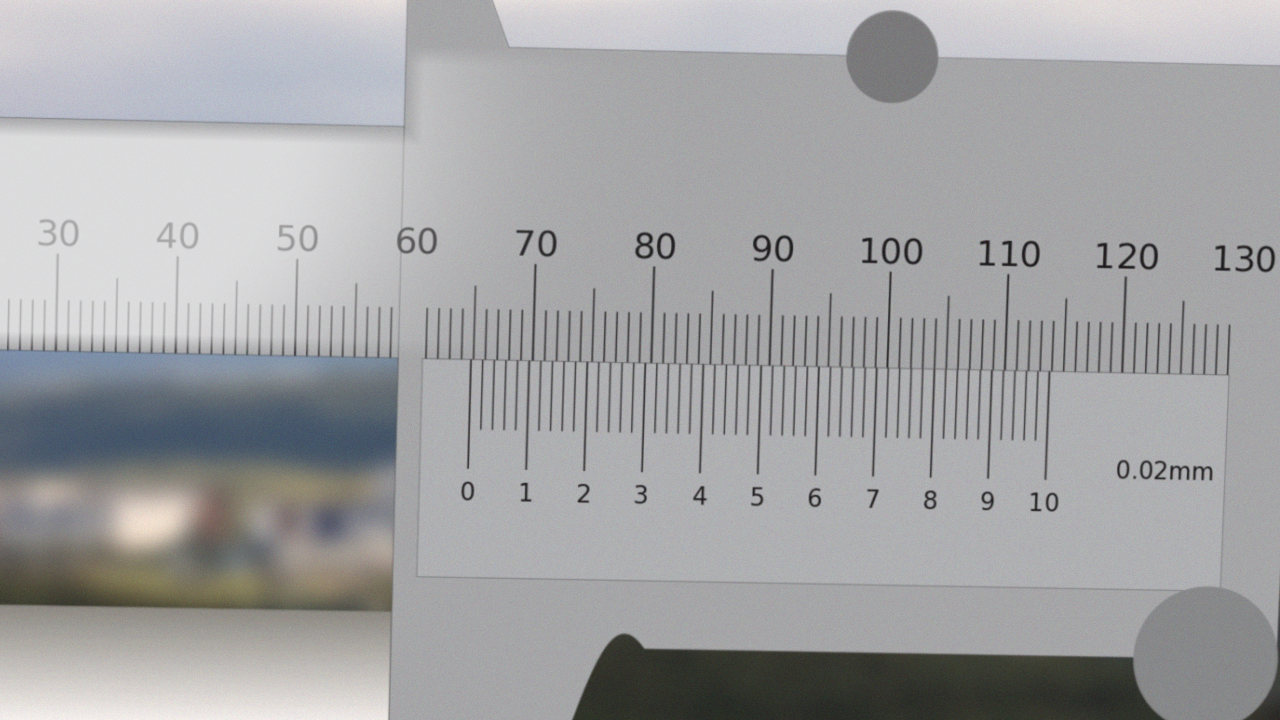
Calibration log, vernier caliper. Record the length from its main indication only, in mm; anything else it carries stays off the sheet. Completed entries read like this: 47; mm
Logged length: 64.8; mm
